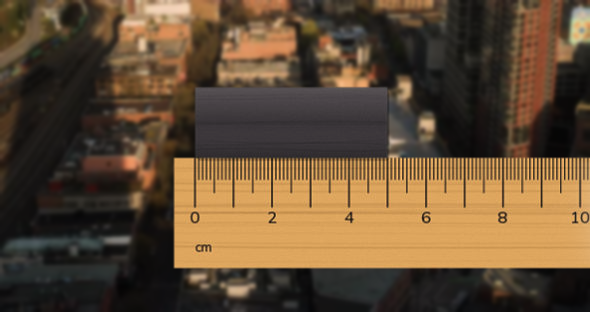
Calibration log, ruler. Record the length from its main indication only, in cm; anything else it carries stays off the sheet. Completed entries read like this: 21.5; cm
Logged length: 5; cm
